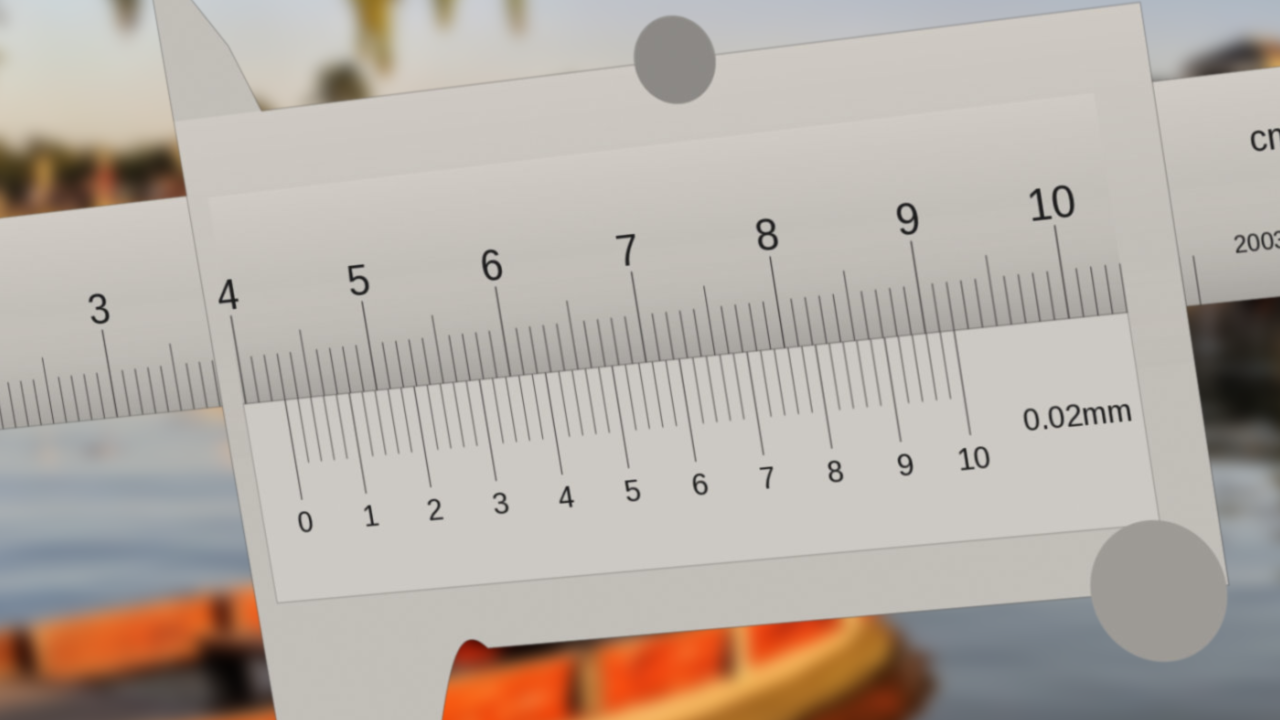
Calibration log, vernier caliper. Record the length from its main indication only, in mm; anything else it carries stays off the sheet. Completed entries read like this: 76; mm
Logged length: 43.0; mm
